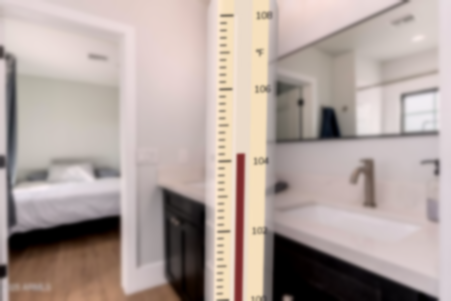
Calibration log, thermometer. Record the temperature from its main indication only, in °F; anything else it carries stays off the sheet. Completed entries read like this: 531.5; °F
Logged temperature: 104.2; °F
